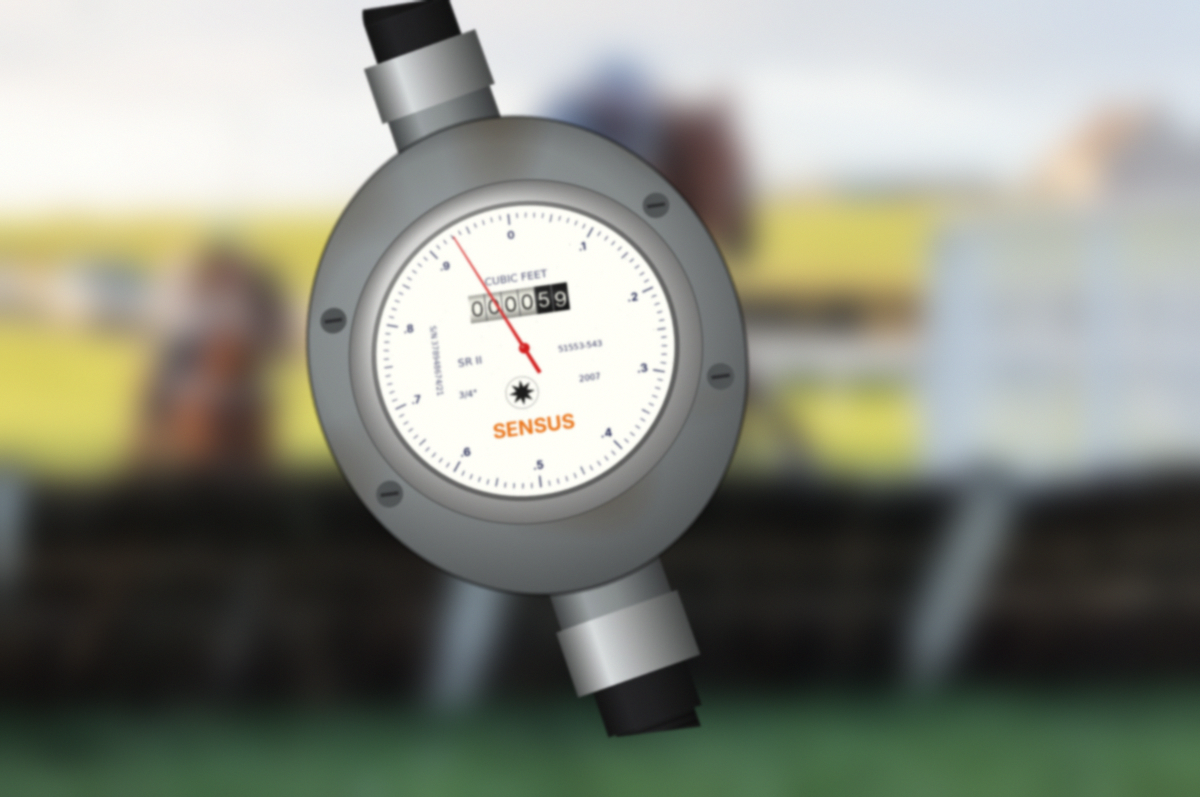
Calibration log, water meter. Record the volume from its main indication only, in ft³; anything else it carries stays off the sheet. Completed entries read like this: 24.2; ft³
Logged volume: 58.93; ft³
